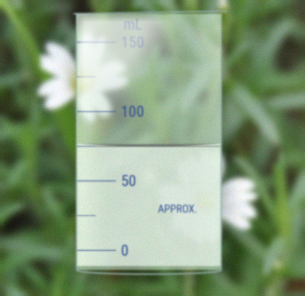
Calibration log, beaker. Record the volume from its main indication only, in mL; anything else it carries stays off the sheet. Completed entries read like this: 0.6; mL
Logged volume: 75; mL
